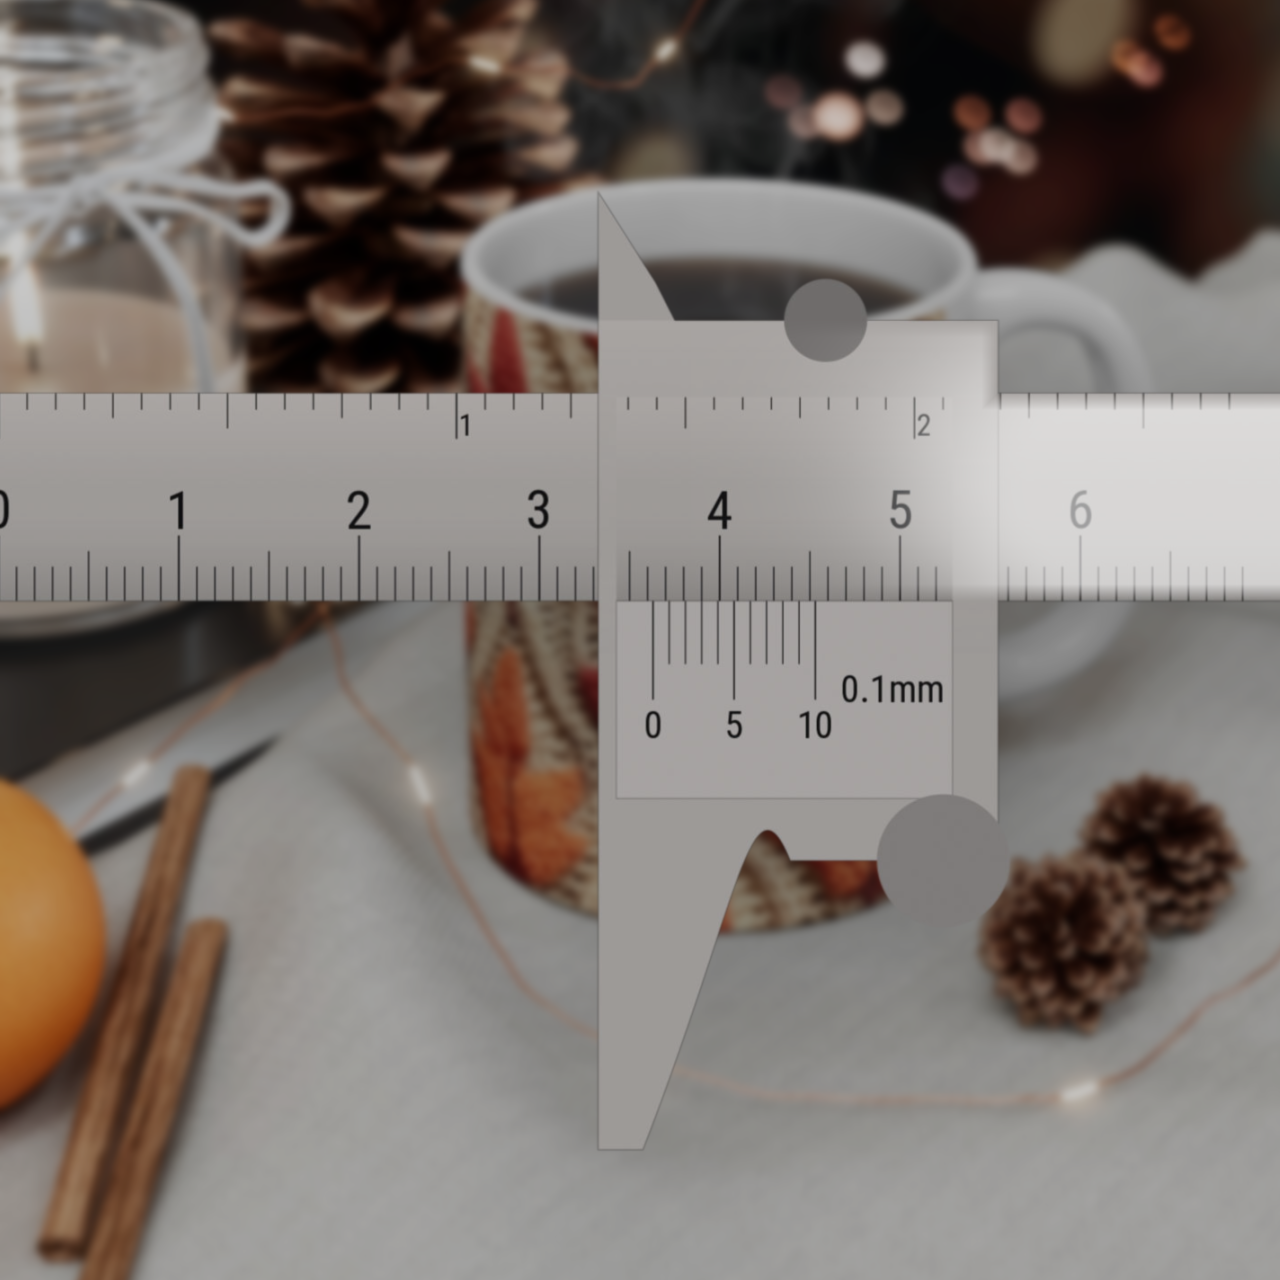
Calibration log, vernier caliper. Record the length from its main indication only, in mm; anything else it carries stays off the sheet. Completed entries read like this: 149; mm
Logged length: 36.3; mm
